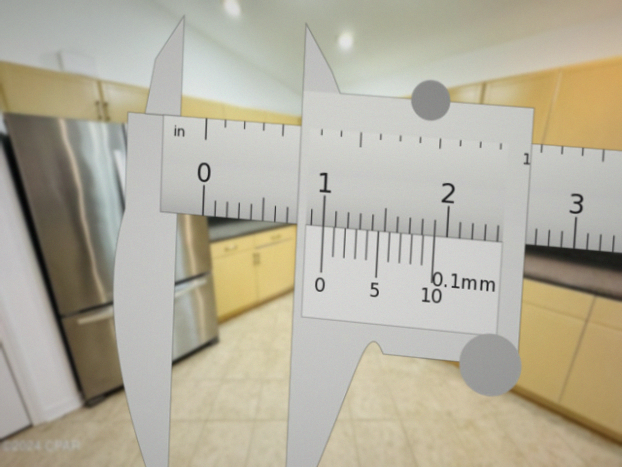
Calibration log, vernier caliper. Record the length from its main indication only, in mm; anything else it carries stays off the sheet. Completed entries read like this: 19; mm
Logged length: 10.0; mm
